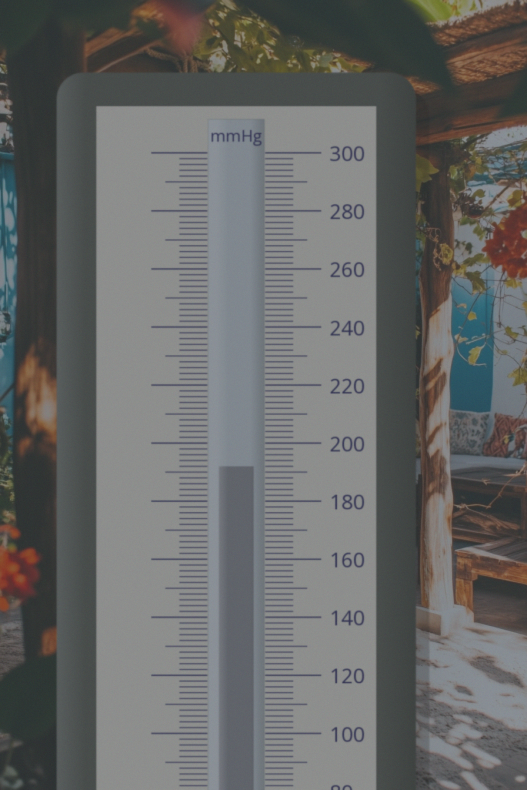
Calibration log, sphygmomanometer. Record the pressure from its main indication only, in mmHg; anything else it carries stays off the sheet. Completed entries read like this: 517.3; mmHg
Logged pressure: 192; mmHg
